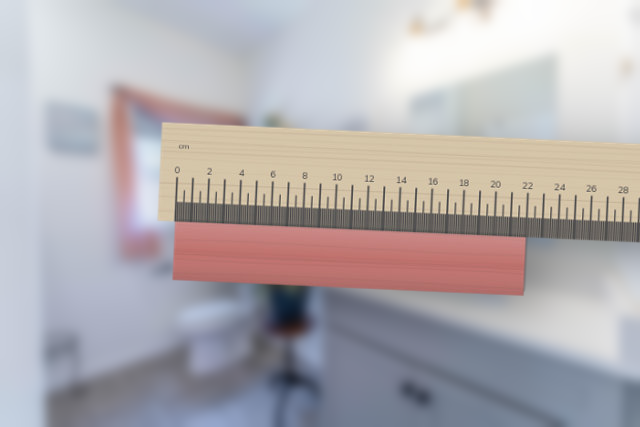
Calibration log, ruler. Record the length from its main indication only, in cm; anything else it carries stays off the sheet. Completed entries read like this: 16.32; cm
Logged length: 22; cm
